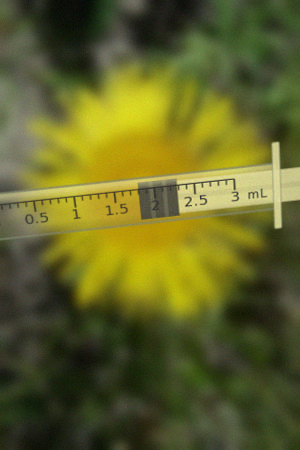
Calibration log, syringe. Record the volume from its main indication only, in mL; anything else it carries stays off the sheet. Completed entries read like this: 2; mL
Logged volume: 1.8; mL
